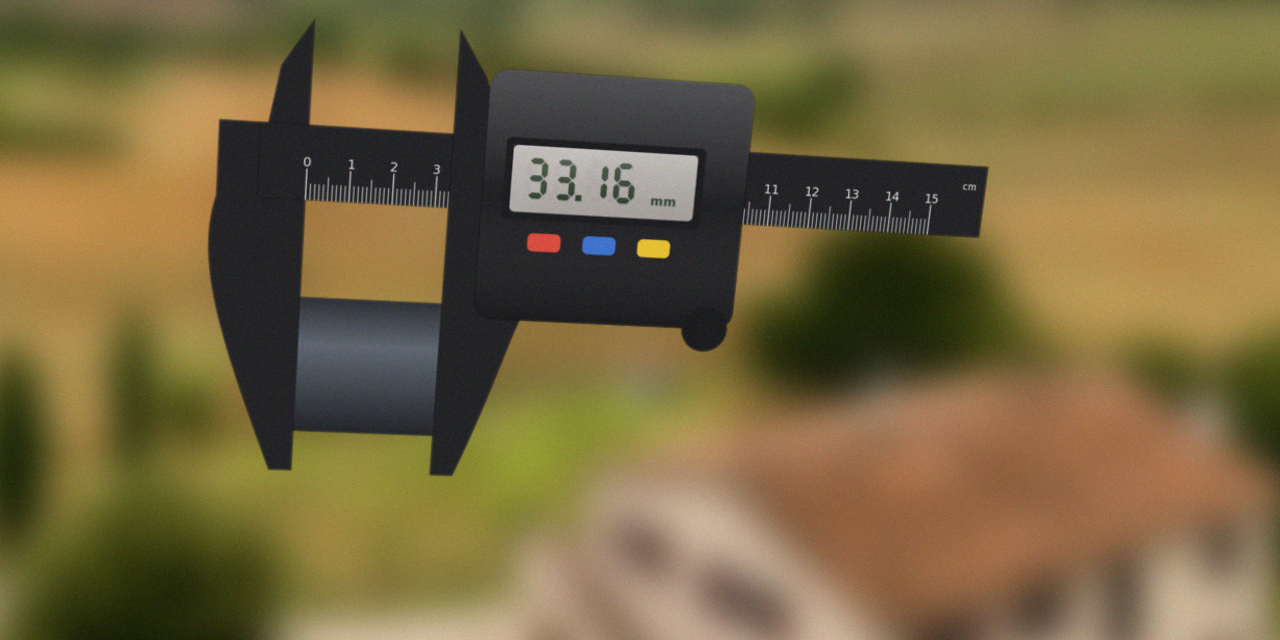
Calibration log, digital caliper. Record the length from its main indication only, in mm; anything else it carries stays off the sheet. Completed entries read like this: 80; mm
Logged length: 33.16; mm
